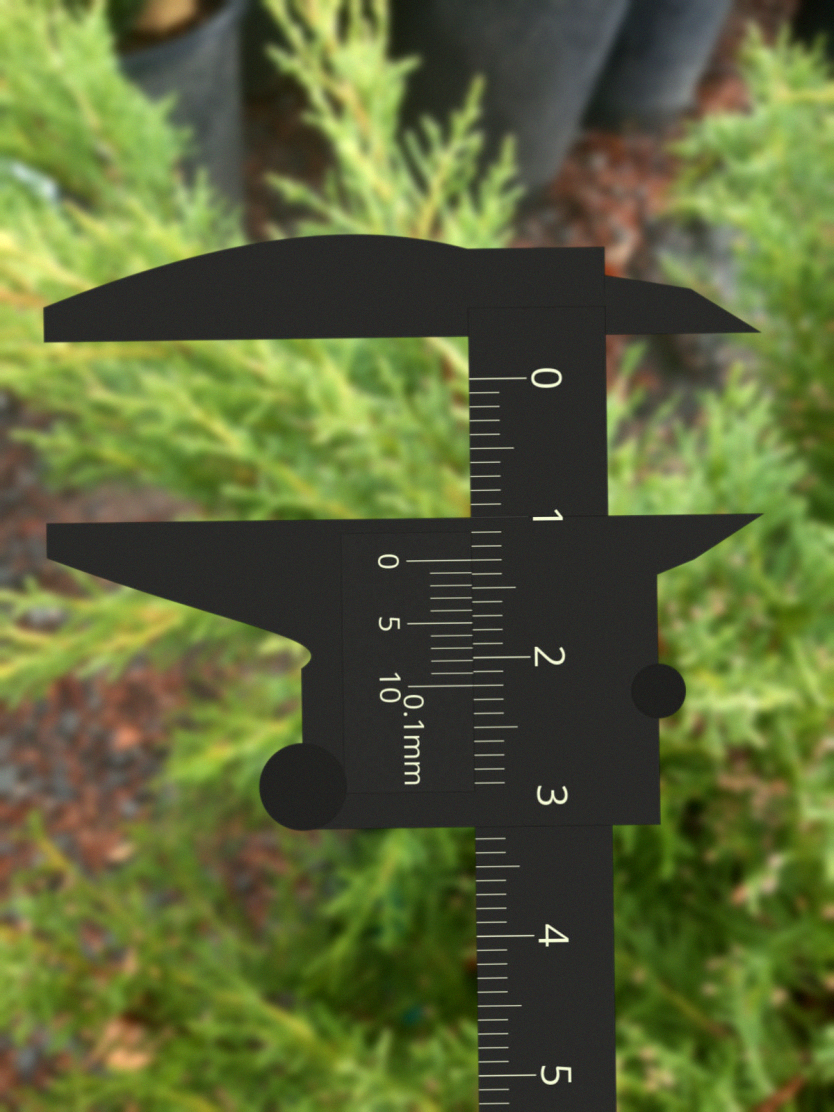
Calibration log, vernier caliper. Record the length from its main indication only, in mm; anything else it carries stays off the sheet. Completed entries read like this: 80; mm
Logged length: 13.0; mm
